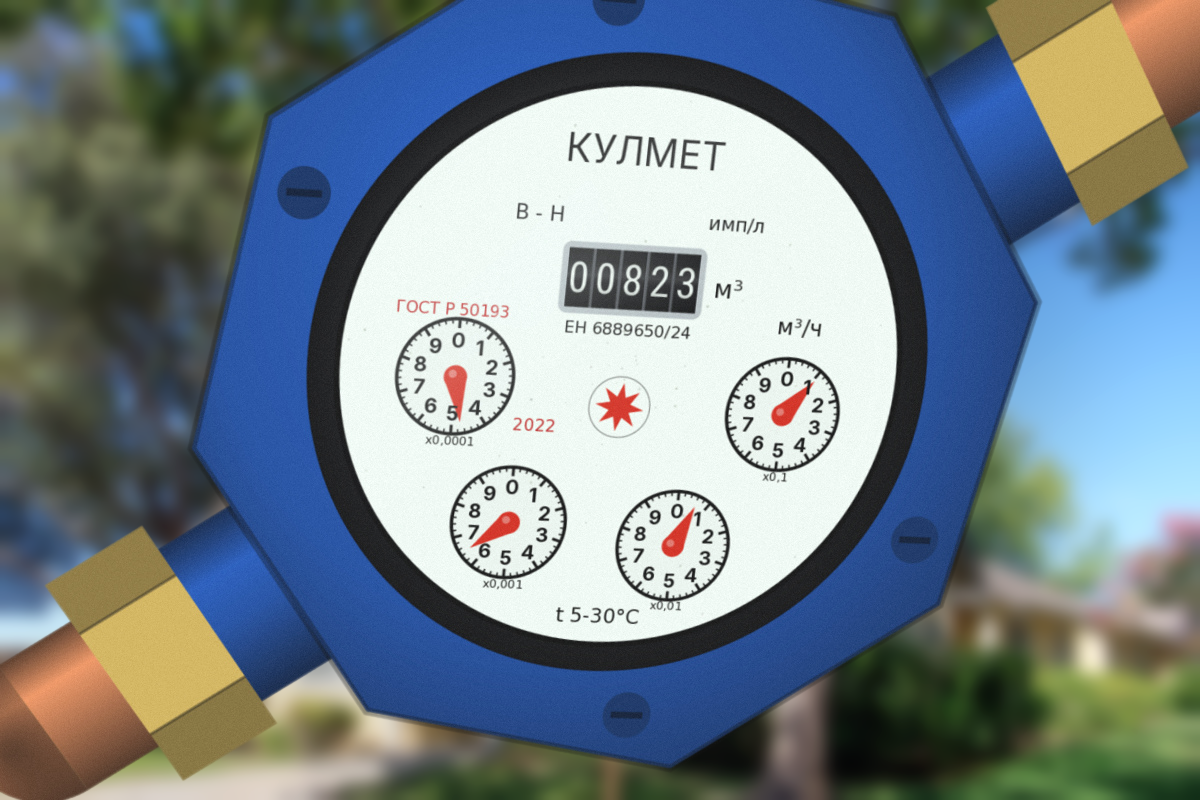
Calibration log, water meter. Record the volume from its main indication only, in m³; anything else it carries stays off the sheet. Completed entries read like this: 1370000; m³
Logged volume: 823.1064; m³
